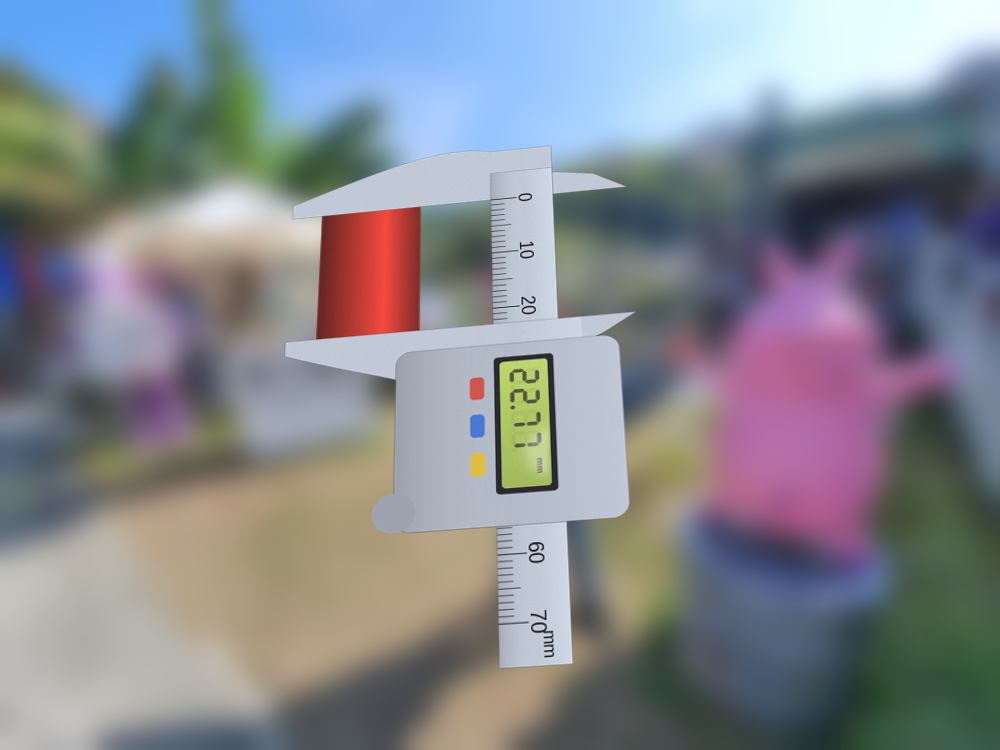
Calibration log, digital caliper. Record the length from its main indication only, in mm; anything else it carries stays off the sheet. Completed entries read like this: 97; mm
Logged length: 22.77; mm
